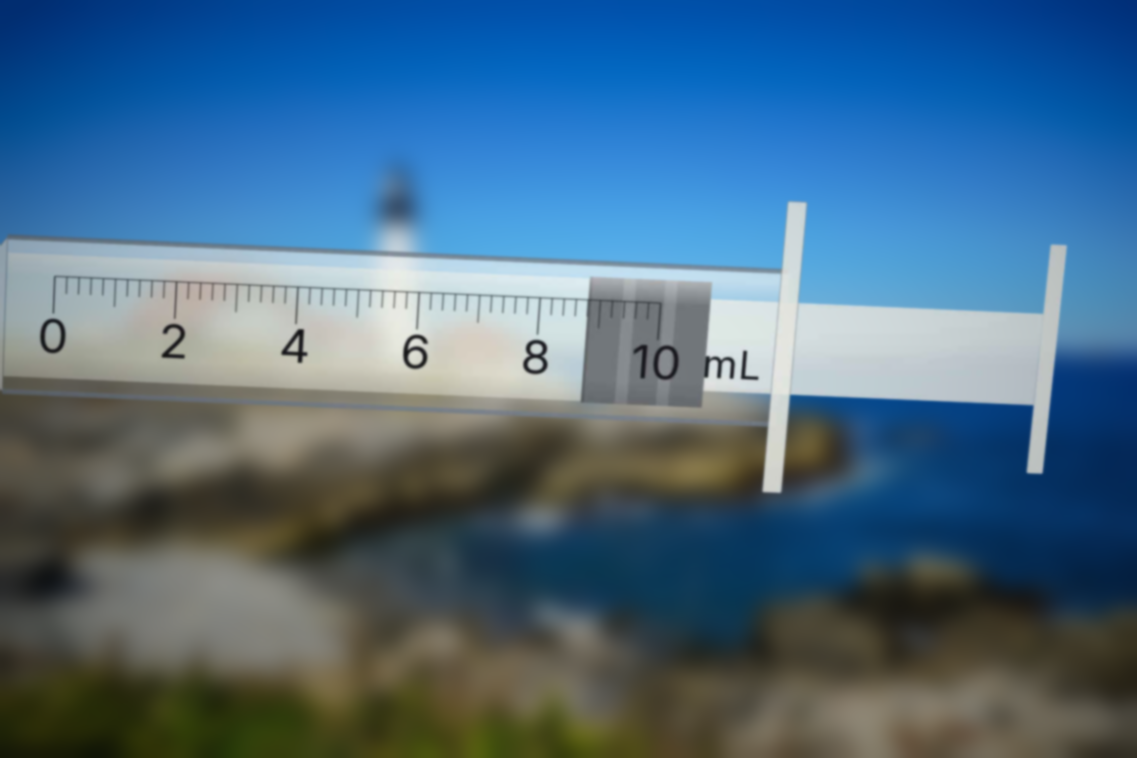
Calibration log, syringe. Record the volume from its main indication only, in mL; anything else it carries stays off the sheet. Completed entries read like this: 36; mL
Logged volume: 8.8; mL
